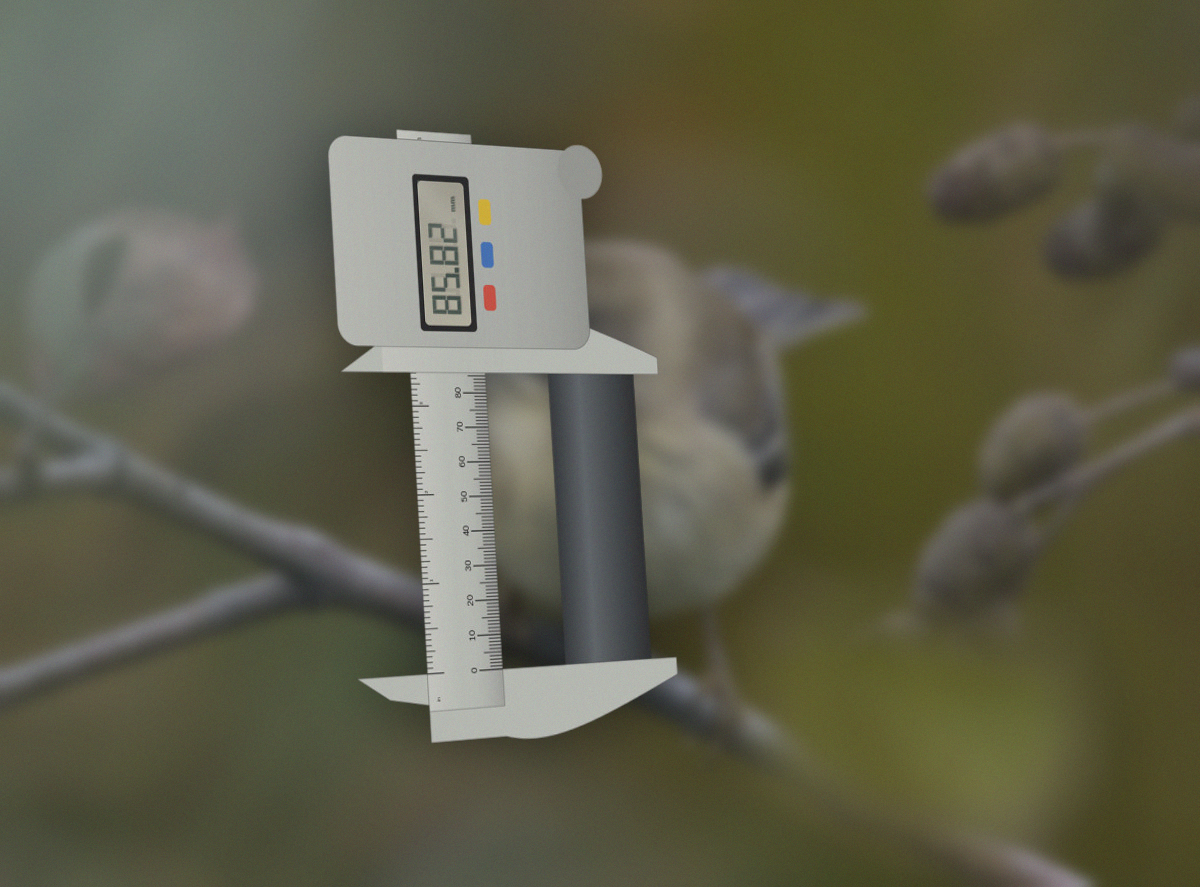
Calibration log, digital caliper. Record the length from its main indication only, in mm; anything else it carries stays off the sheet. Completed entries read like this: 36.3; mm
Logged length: 85.82; mm
